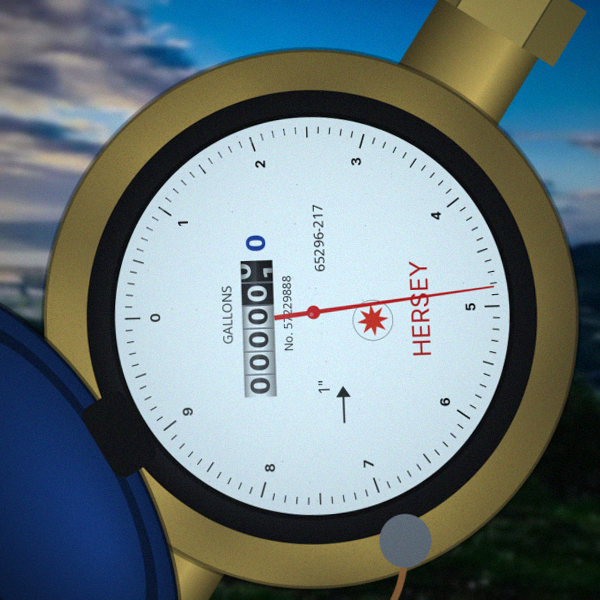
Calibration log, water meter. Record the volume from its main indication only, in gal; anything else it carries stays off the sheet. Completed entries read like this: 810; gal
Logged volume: 4.8; gal
